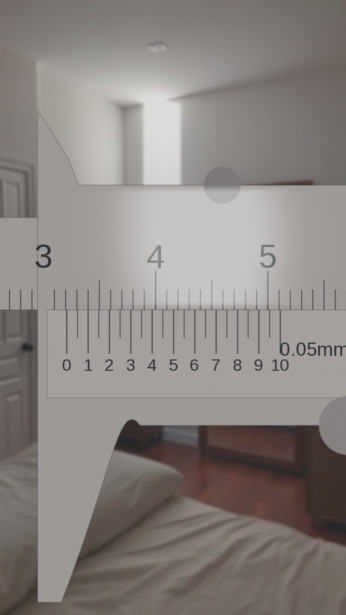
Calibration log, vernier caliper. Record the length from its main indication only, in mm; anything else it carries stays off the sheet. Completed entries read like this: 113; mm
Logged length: 32.1; mm
